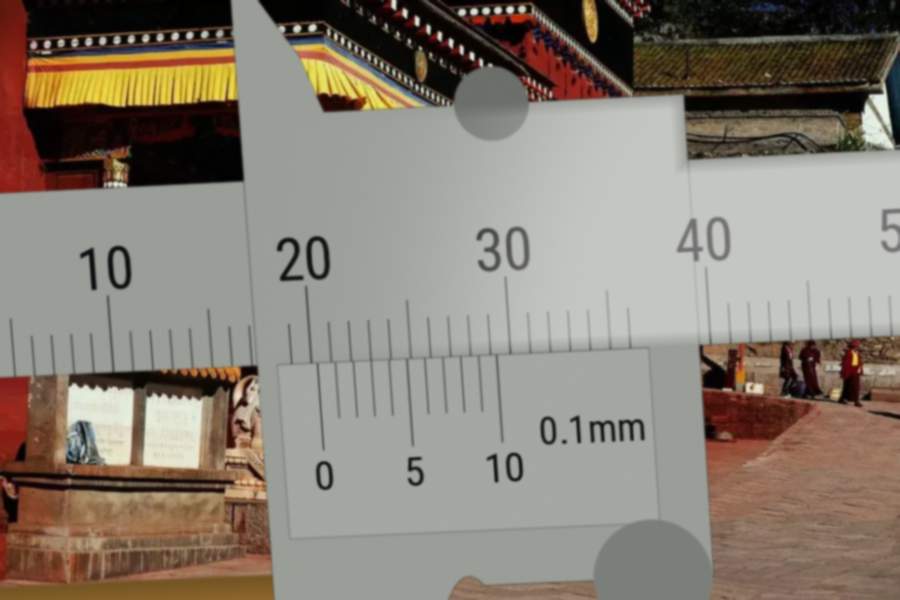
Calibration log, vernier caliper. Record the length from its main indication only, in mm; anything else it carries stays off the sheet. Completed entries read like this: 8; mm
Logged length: 20.3; mm
